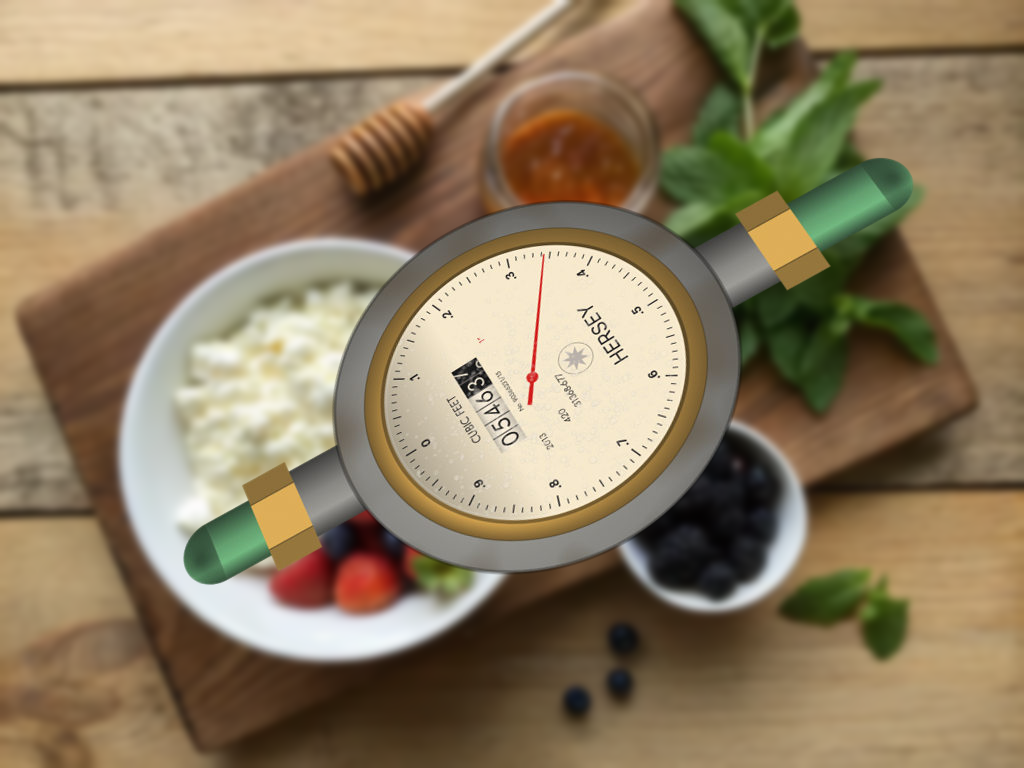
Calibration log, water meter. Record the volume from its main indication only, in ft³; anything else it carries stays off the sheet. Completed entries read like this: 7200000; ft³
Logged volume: 54637.34; ft³
